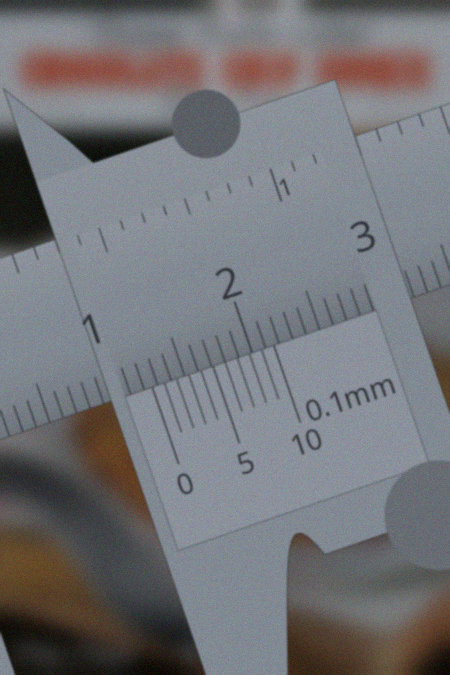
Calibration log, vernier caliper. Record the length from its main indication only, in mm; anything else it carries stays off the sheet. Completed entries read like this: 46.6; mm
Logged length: 12.6; mm
